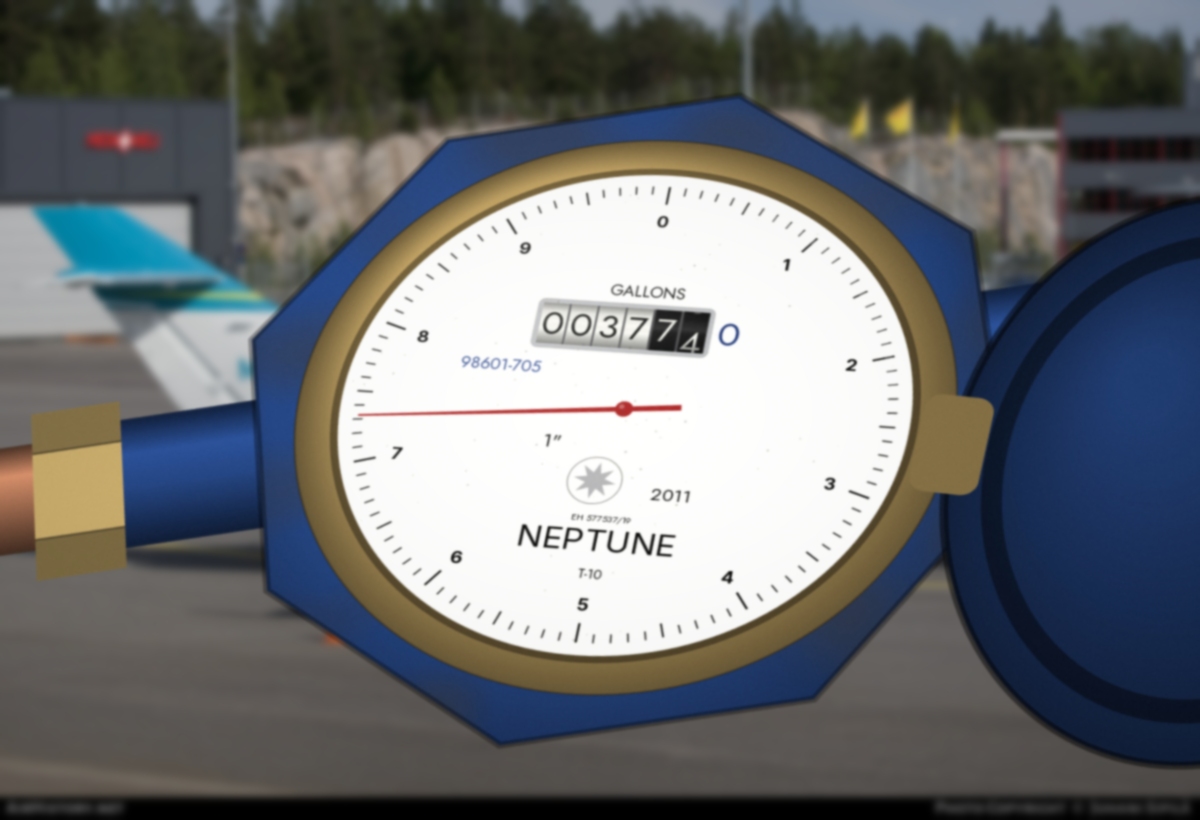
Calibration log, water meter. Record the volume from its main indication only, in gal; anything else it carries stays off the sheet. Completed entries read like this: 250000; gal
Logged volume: 37737.3; gal
